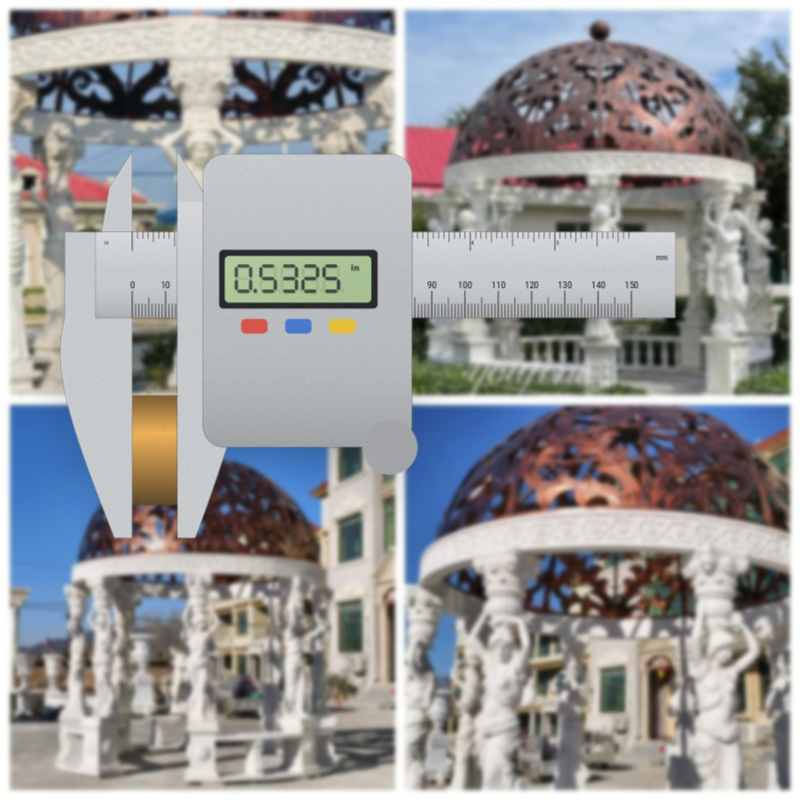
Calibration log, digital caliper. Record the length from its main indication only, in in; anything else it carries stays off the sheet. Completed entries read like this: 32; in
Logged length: 0.5325; in
